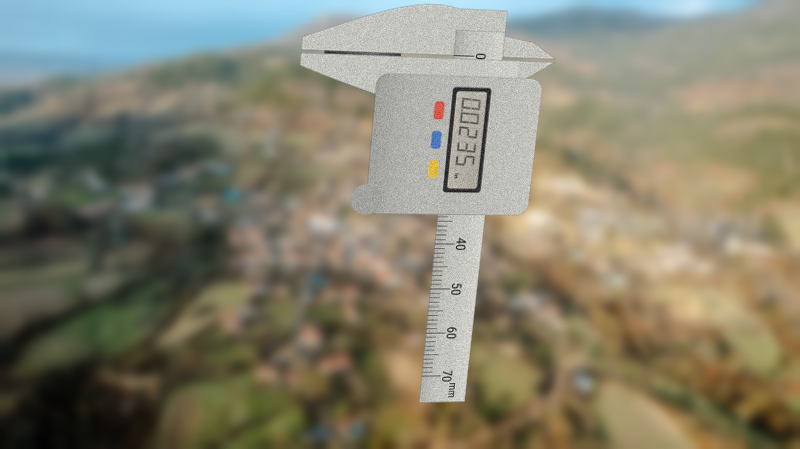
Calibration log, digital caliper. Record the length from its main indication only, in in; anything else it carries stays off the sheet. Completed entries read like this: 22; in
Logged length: 0.0235; in
